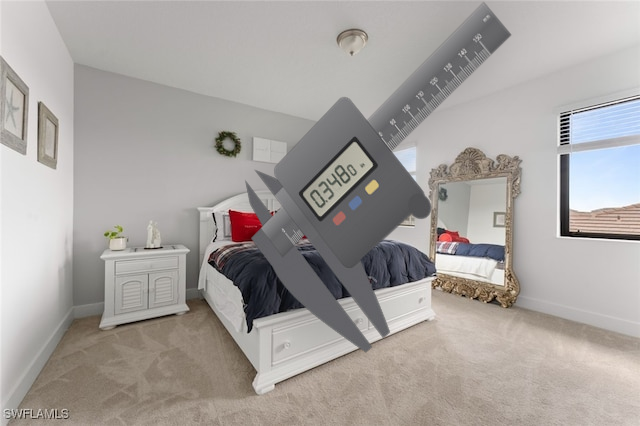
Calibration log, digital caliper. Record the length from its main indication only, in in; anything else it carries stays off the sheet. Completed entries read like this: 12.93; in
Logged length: 0.3480; in
